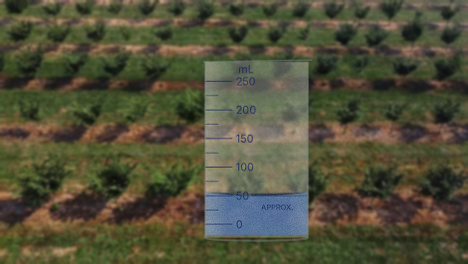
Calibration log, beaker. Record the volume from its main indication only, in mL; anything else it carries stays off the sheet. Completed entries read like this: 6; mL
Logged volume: 50; mL
